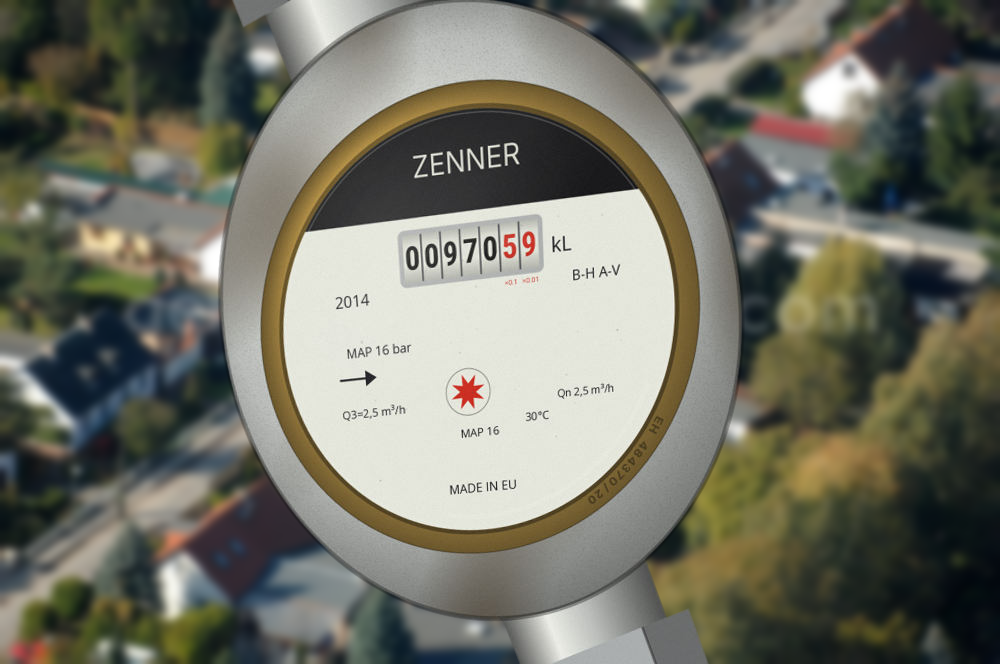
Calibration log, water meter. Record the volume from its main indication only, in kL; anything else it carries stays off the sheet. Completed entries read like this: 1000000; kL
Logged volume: 970.59; kL
